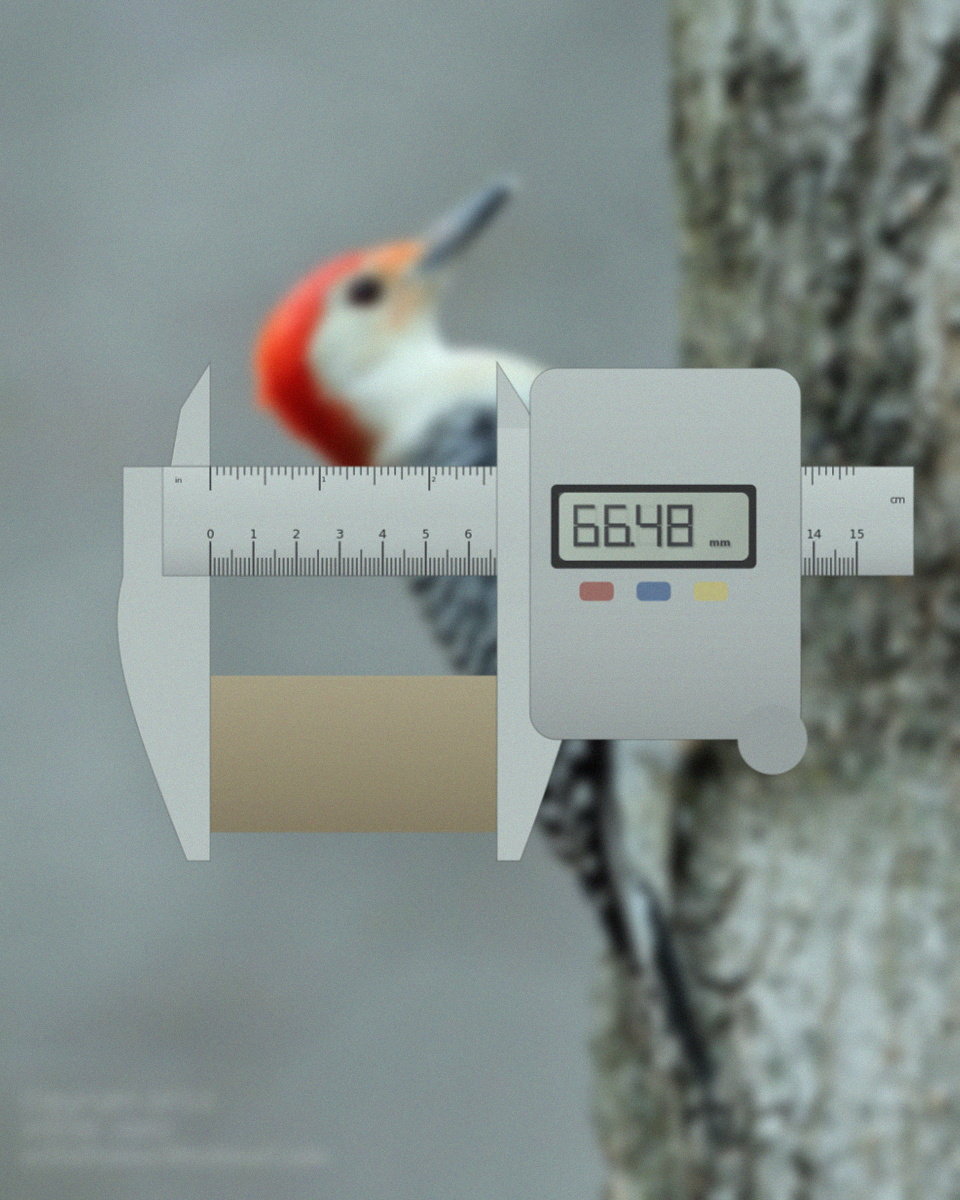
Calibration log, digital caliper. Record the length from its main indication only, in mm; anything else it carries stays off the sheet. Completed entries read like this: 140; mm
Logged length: 66.48; mm
